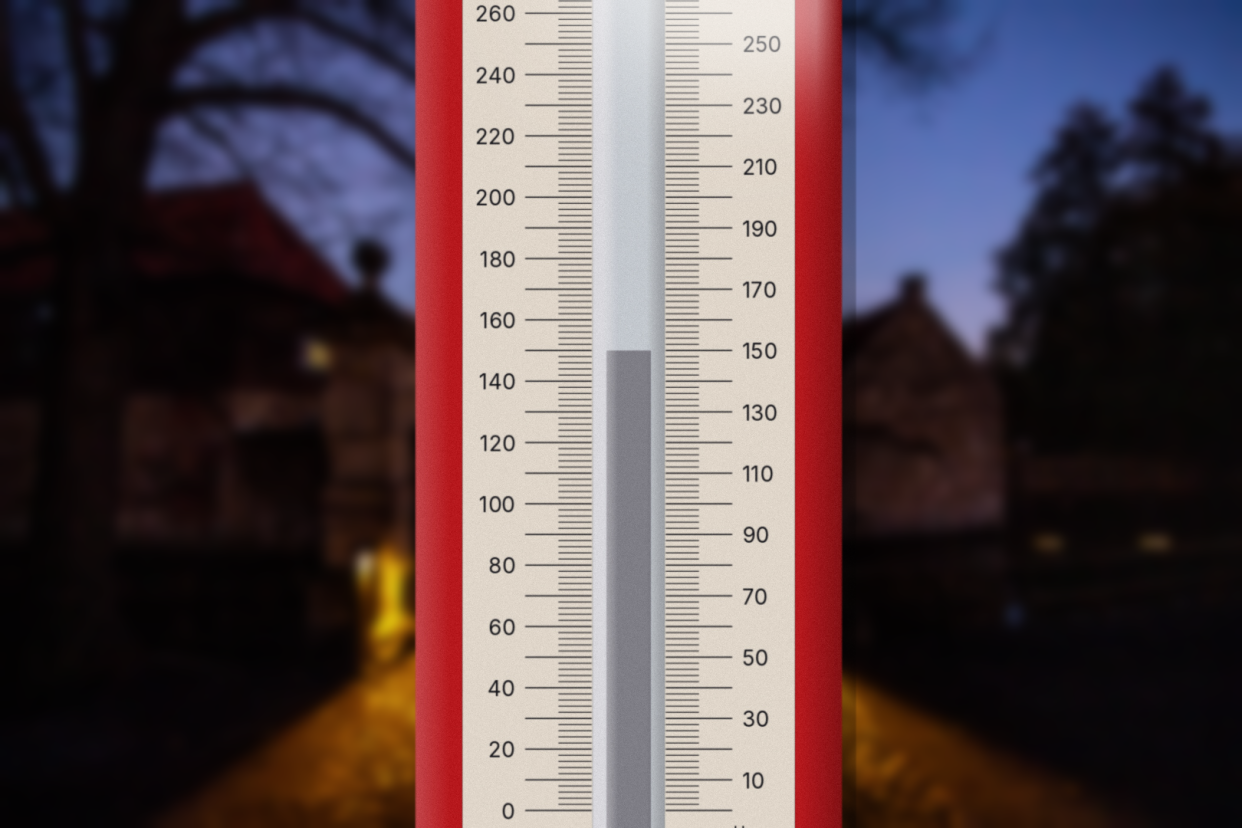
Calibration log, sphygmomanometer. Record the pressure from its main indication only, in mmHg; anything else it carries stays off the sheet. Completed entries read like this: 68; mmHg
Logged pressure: 150; mmHg
